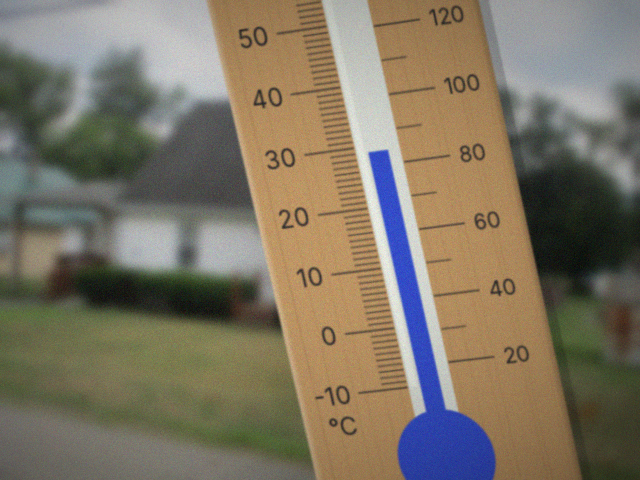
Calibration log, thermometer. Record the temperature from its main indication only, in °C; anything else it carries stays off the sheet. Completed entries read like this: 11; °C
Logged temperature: 29; °C
